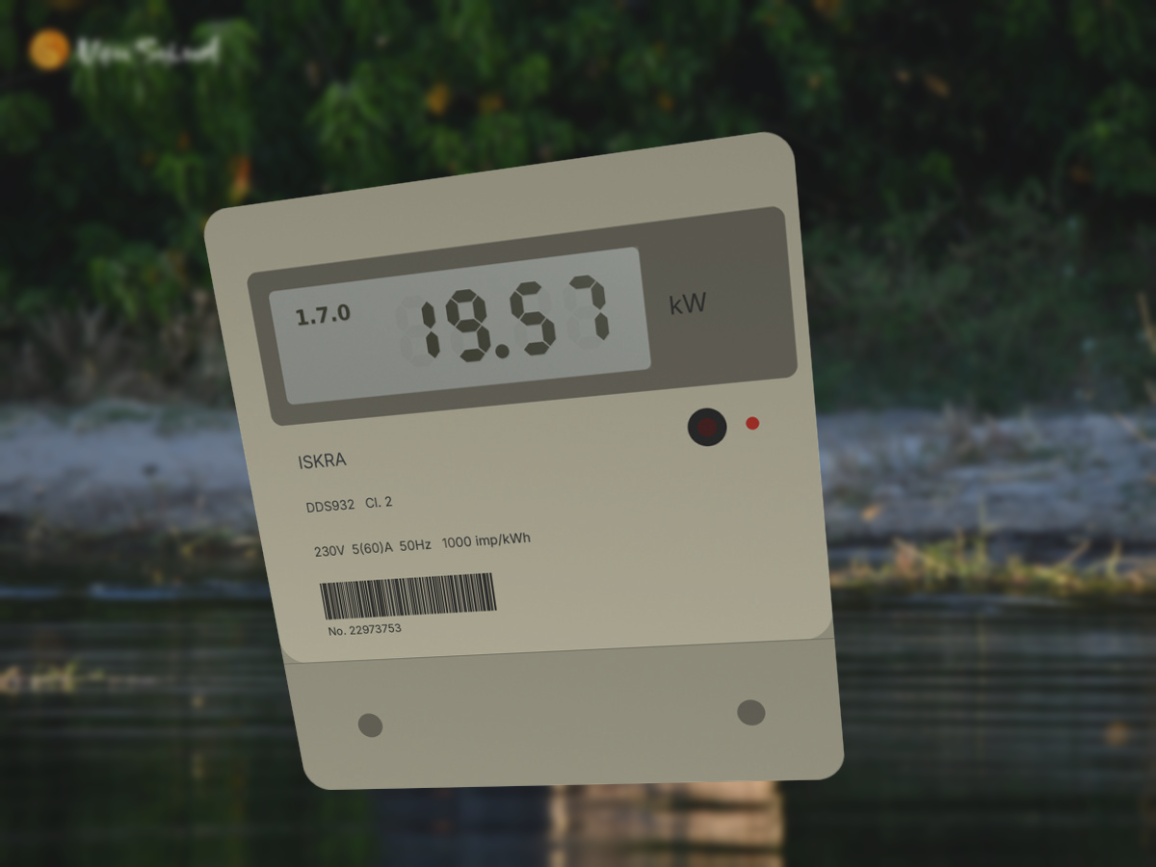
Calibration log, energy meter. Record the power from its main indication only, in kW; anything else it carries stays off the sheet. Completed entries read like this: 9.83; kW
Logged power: 19.57; kW
